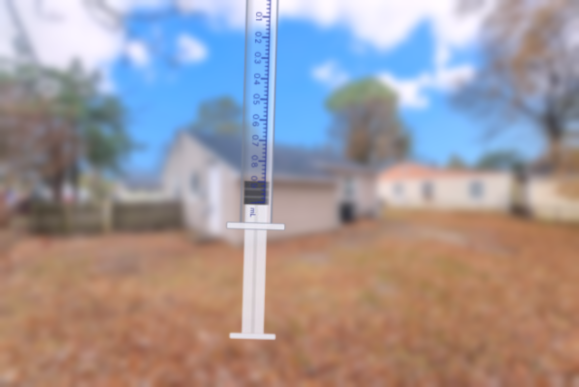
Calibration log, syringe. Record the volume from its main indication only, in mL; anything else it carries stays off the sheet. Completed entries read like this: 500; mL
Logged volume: 0.9; mL
